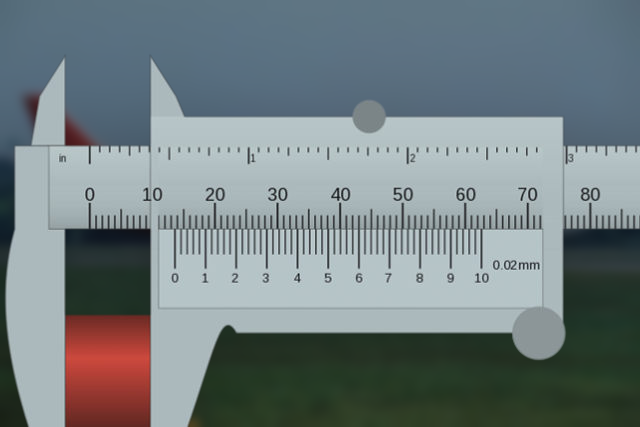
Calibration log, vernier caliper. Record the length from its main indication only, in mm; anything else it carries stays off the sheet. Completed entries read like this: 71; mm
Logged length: 13.6; mm
